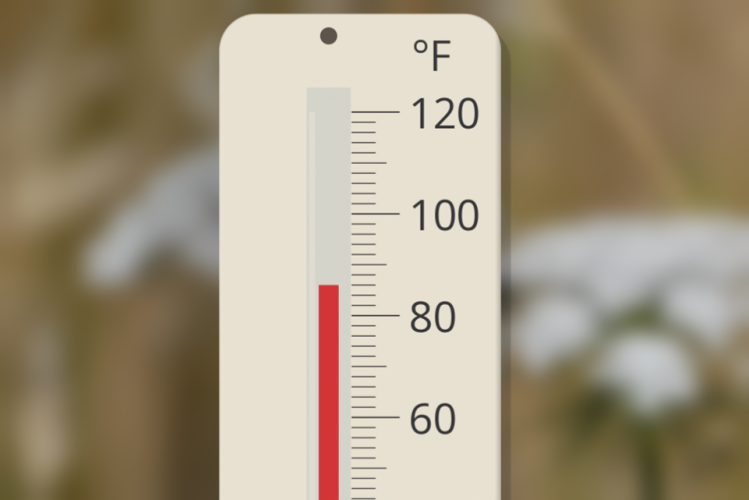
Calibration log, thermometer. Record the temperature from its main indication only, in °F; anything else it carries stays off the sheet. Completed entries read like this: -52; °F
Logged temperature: 86; °F
